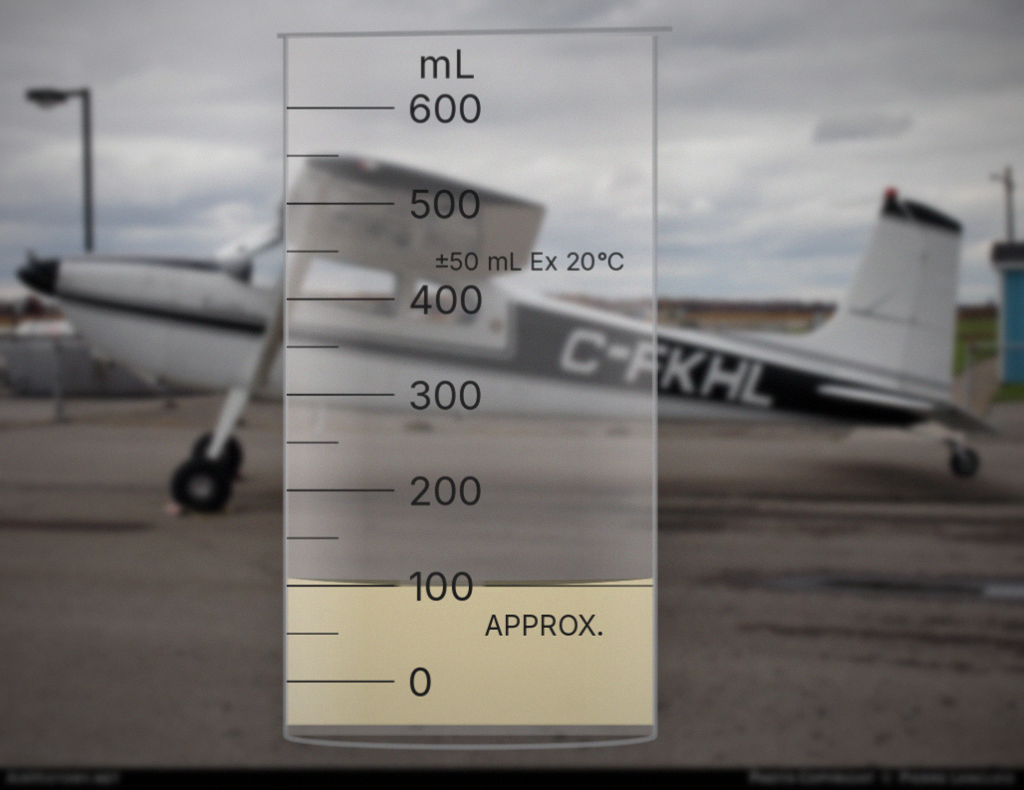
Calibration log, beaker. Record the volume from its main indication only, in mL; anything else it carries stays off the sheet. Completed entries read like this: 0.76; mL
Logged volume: 100; mL
